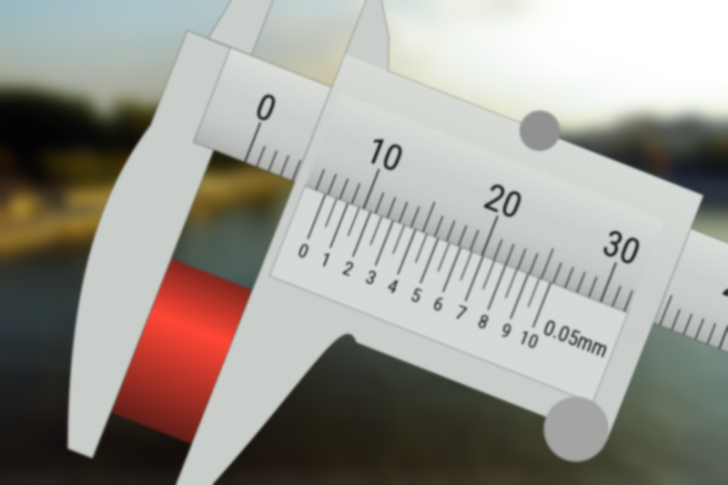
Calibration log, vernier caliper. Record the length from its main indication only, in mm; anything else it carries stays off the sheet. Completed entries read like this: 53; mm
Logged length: 6.8; mm
